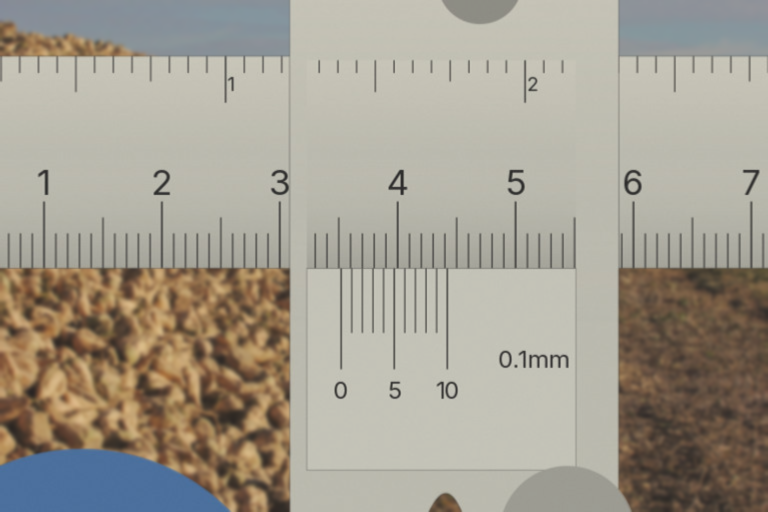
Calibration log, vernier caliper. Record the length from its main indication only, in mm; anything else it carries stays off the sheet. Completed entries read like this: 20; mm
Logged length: 35.2; mm
